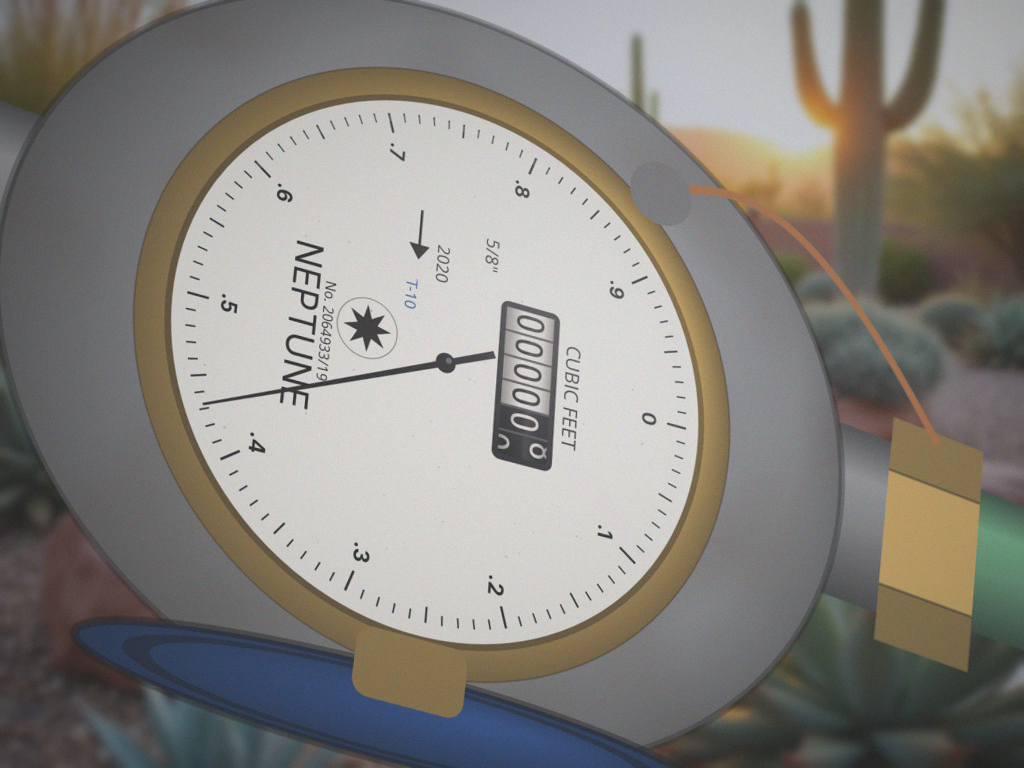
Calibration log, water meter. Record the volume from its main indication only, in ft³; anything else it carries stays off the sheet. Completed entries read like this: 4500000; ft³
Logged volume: 8.43; ft³
